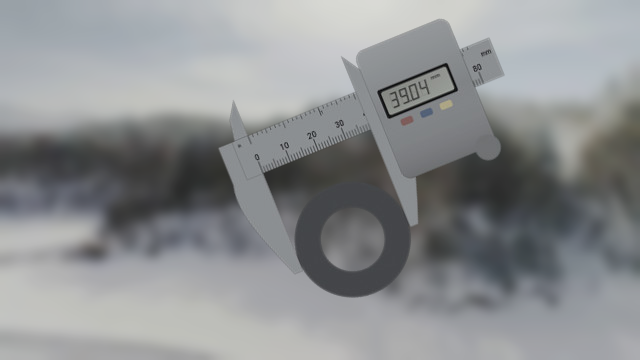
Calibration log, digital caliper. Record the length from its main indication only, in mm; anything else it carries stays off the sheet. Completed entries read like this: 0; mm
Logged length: 39.04; mm
